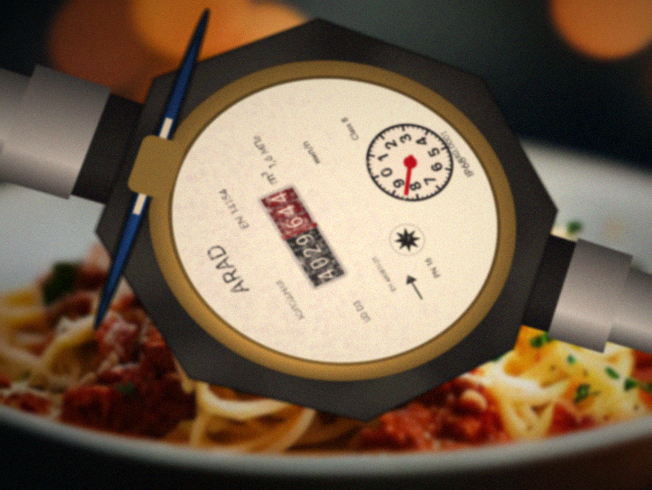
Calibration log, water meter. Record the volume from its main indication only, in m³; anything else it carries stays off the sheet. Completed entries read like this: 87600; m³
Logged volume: 4029.6448; m³
